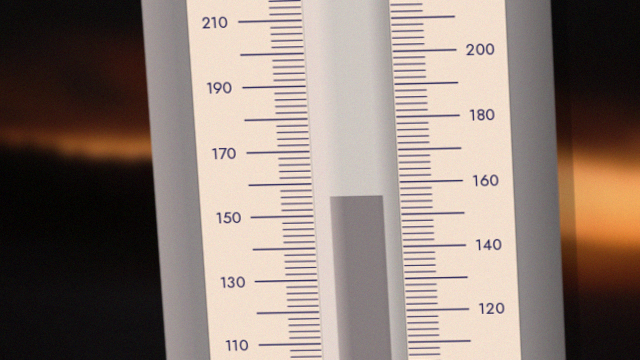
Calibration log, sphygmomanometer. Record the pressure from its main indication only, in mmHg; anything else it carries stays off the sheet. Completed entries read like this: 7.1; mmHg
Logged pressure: 156; mmHg
